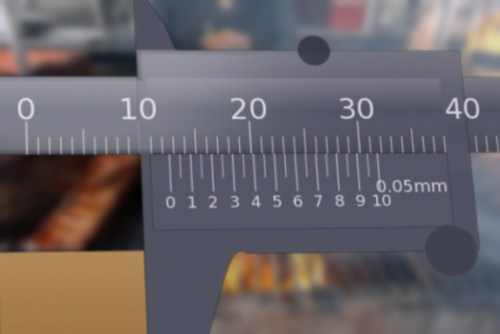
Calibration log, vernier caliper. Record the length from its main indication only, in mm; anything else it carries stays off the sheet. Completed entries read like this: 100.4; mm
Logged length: 12.6; mm
